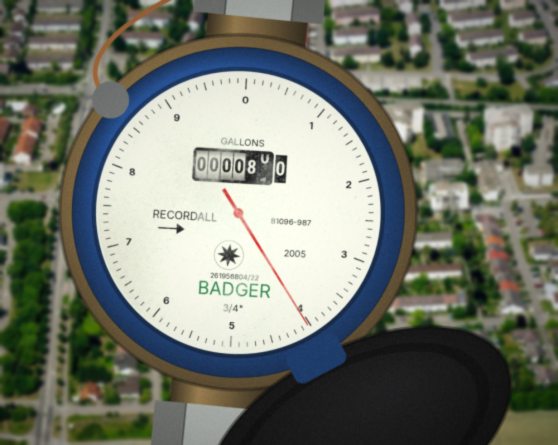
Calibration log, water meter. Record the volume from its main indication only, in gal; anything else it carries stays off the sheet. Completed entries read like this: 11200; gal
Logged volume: 804.0; gal
